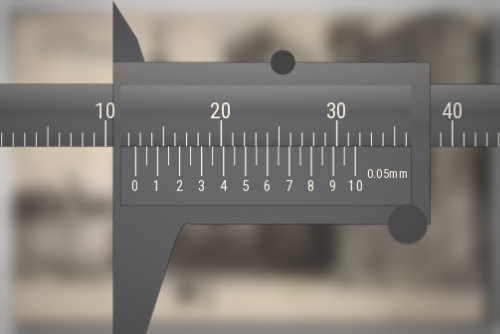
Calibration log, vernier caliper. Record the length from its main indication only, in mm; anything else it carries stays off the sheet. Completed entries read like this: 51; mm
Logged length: 12.6; mm
